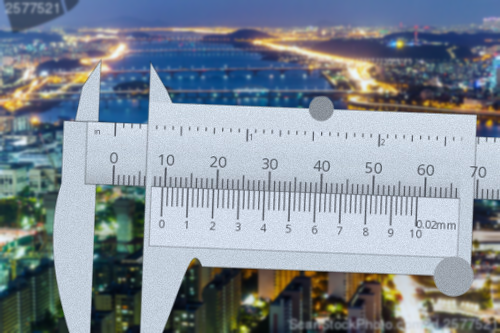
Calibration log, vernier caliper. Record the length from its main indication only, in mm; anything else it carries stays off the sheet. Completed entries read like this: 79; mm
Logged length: 9.5; mm
